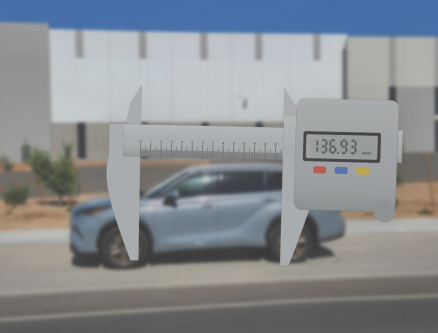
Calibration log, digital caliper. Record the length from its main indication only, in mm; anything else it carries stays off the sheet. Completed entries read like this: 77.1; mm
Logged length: 136.93; mm
